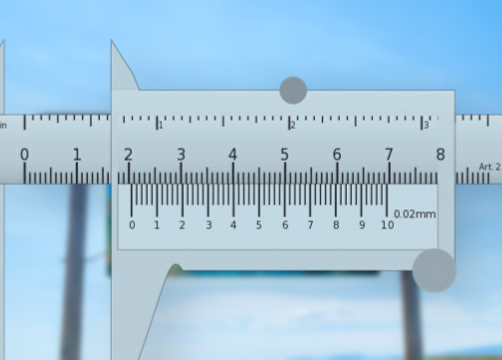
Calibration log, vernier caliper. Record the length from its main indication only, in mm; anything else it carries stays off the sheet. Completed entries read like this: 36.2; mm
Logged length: 20.5; mm
